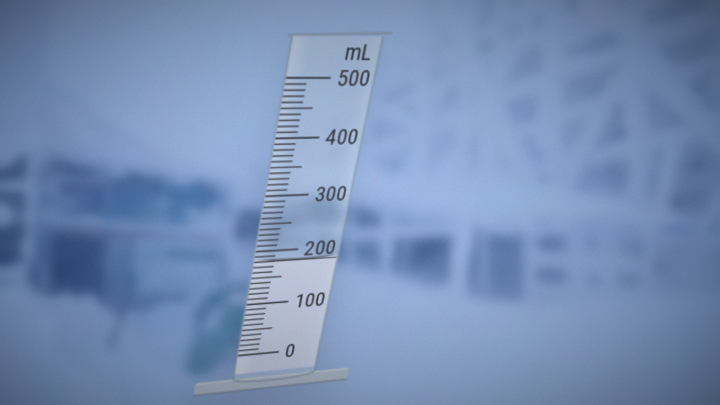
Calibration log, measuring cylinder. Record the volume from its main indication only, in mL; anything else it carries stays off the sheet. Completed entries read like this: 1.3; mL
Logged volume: 180; mL
